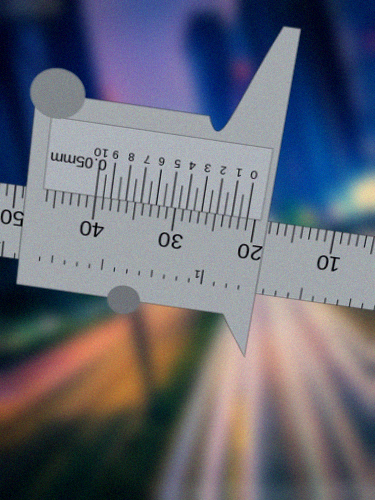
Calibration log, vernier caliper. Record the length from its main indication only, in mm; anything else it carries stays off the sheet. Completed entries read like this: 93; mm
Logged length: 21.0; mm
